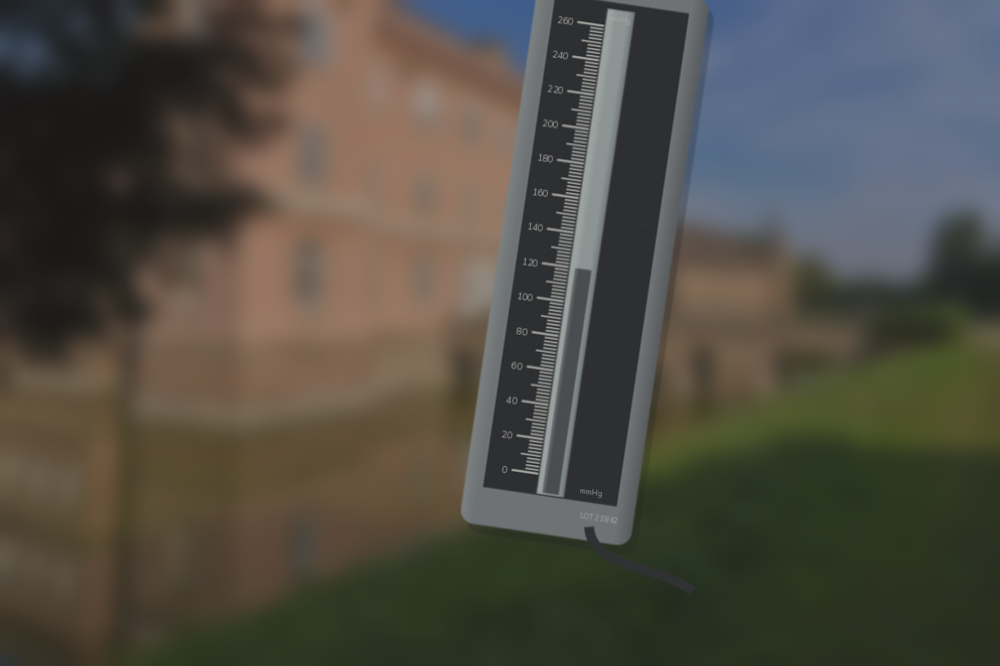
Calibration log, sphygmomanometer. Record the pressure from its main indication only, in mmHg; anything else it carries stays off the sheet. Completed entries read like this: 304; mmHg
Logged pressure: 120; mmHg
